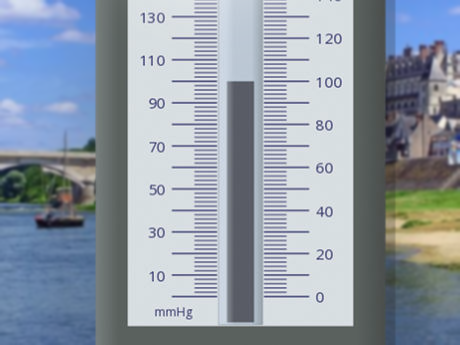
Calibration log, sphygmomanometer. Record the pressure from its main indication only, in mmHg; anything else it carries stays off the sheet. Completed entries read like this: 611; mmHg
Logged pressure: 100; mmHg
